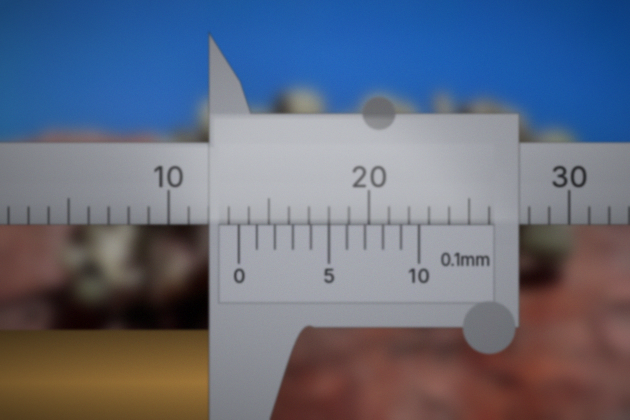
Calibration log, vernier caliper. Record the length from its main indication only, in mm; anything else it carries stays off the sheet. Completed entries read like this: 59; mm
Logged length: 13.5; mm
